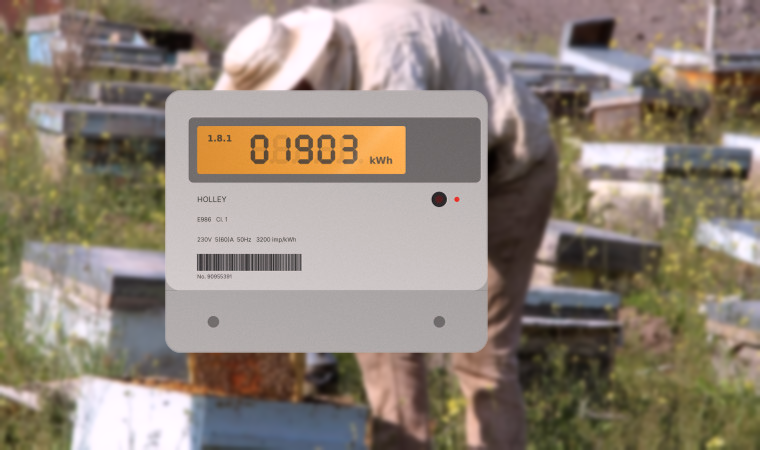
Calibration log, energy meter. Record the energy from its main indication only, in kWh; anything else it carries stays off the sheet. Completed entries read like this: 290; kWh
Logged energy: 1903; kWh
